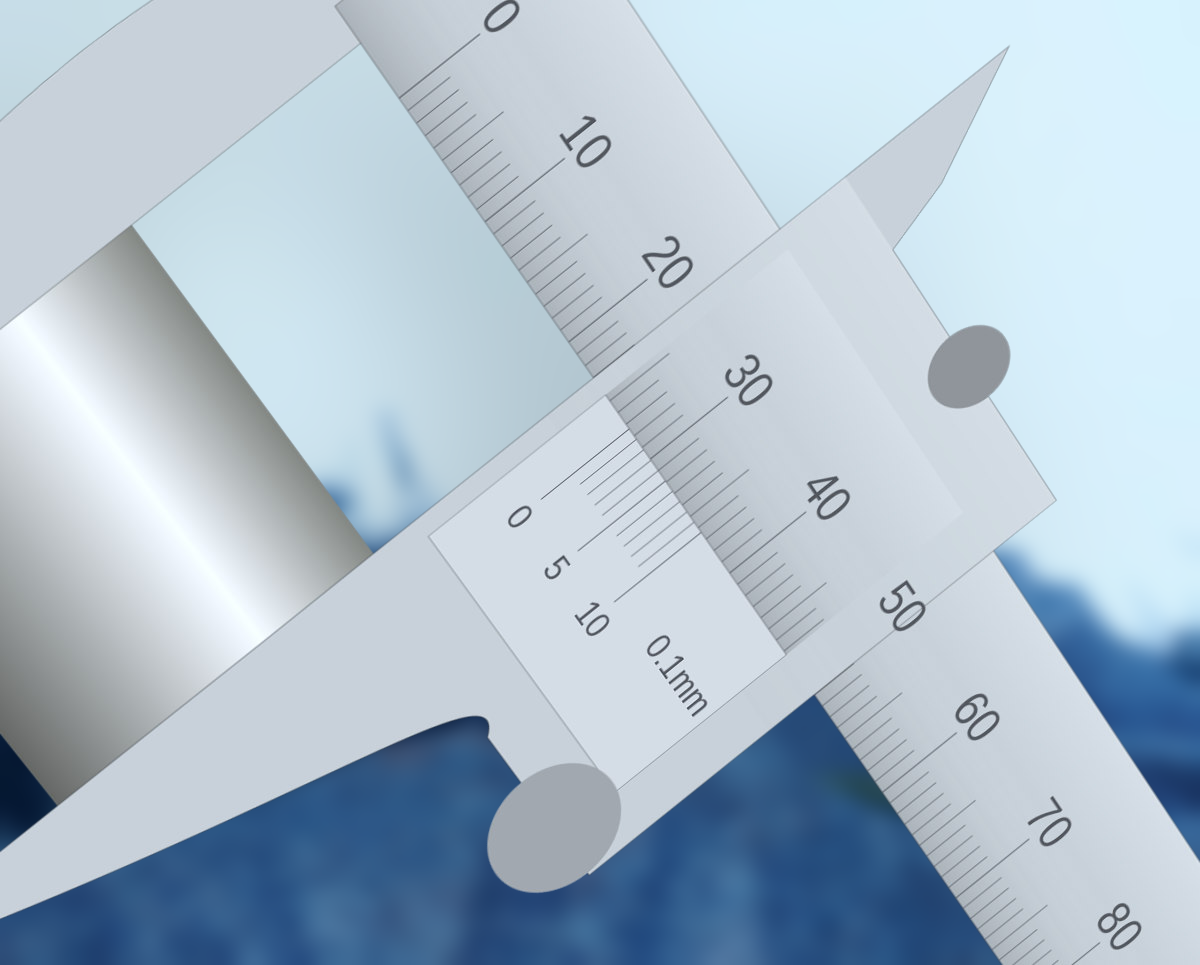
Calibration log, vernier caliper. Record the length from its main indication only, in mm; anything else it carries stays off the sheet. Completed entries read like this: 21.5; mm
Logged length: 27.4; mm
